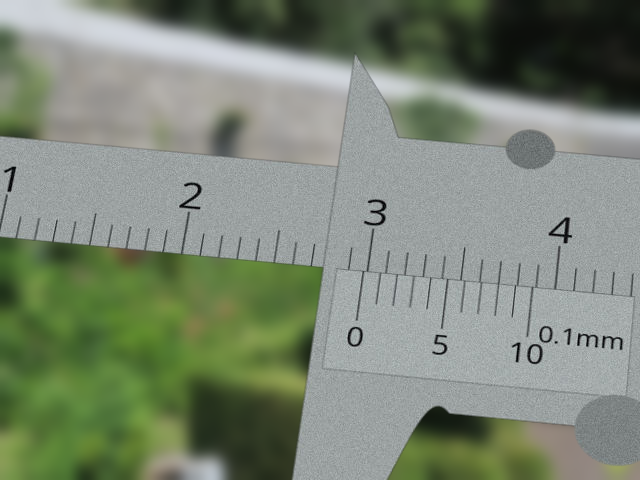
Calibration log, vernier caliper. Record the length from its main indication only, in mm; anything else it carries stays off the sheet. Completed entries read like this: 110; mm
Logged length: 29.8; mm
